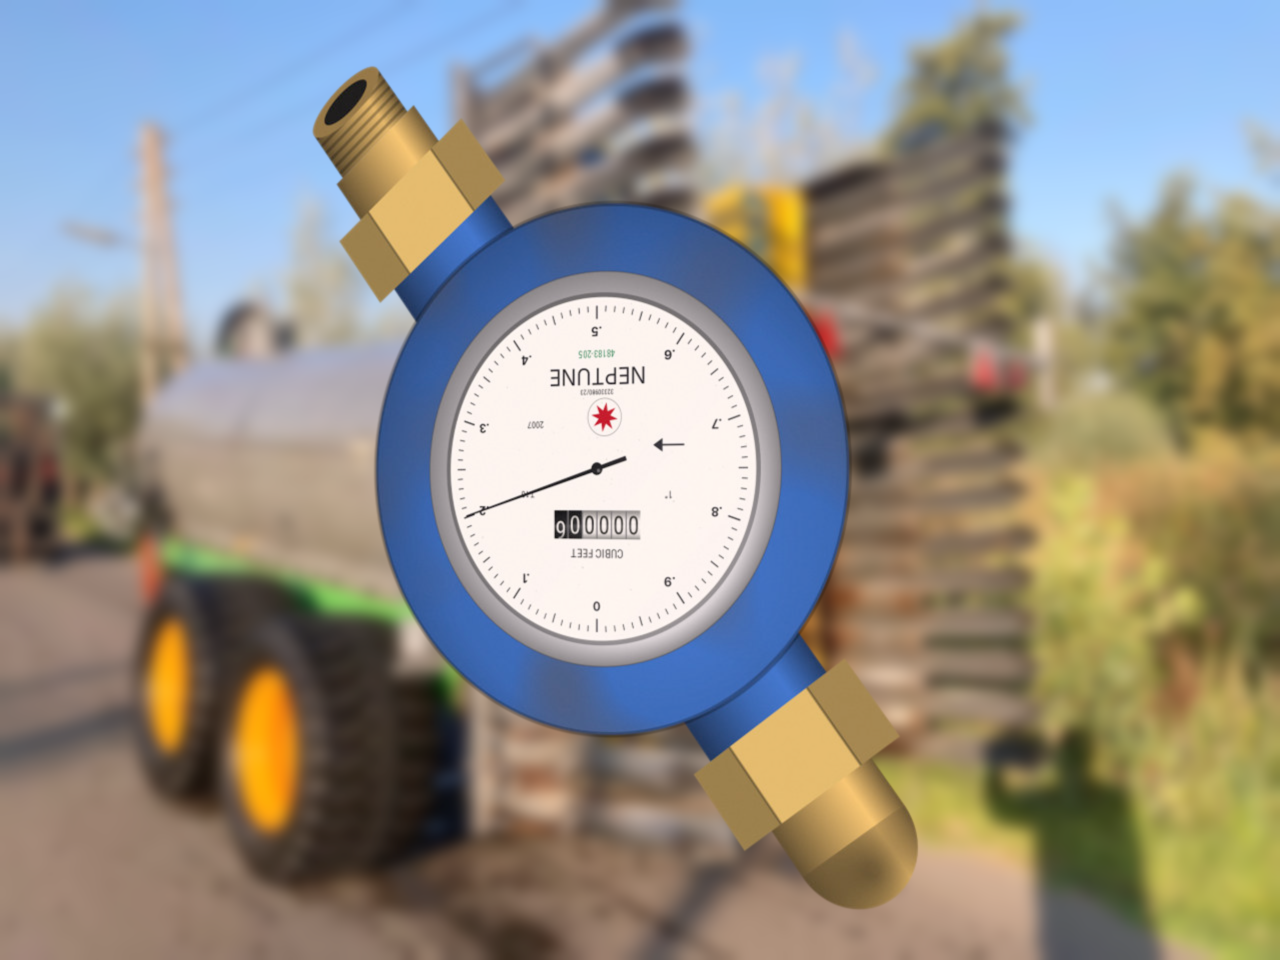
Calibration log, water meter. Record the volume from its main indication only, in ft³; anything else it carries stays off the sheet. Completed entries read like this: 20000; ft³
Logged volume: 6.20; ft³
